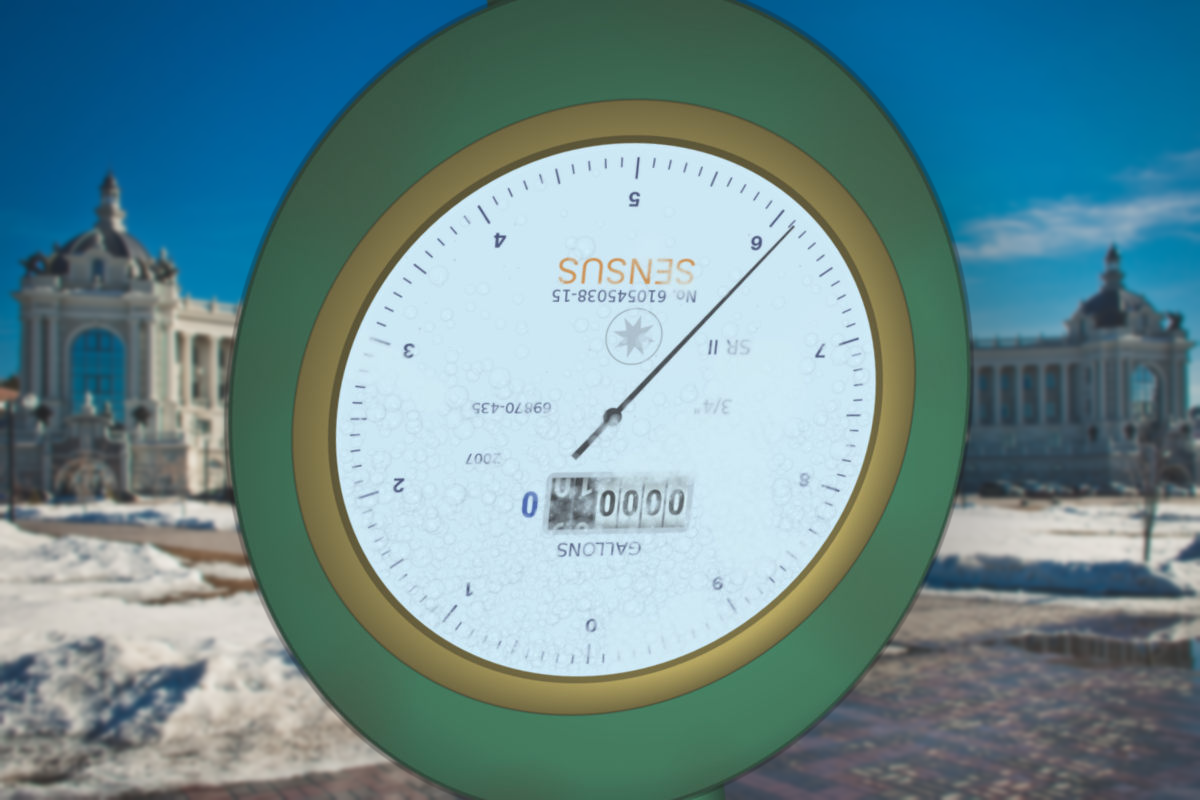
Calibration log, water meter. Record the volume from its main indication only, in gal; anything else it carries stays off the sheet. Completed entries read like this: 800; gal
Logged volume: 96.1; gal
